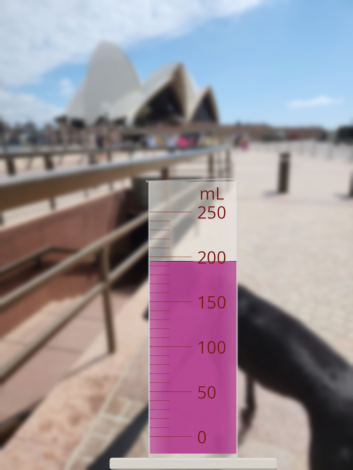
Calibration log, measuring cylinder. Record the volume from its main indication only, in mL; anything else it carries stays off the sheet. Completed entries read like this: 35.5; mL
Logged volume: 195; mL
